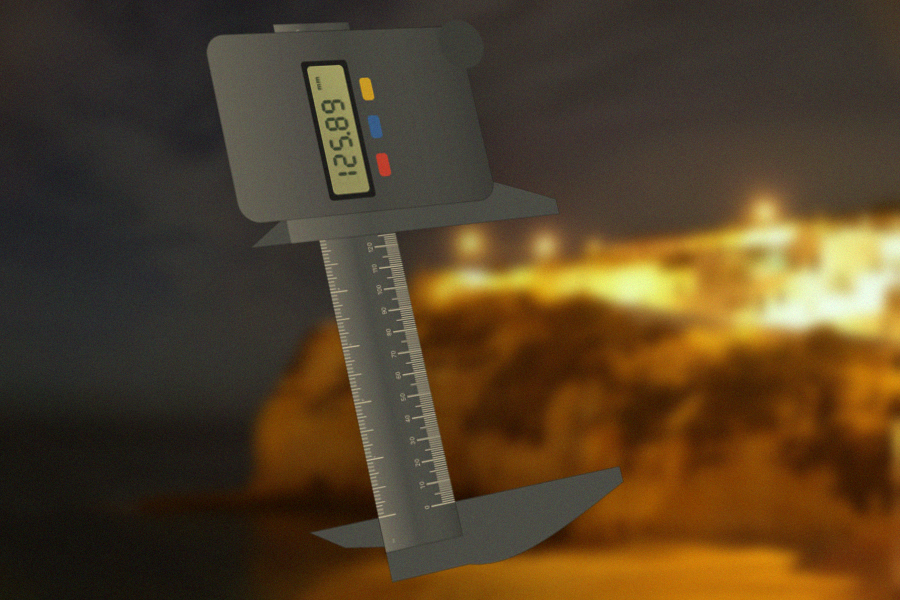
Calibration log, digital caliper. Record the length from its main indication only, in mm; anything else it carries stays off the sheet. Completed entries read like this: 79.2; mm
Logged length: 125.89; mm
